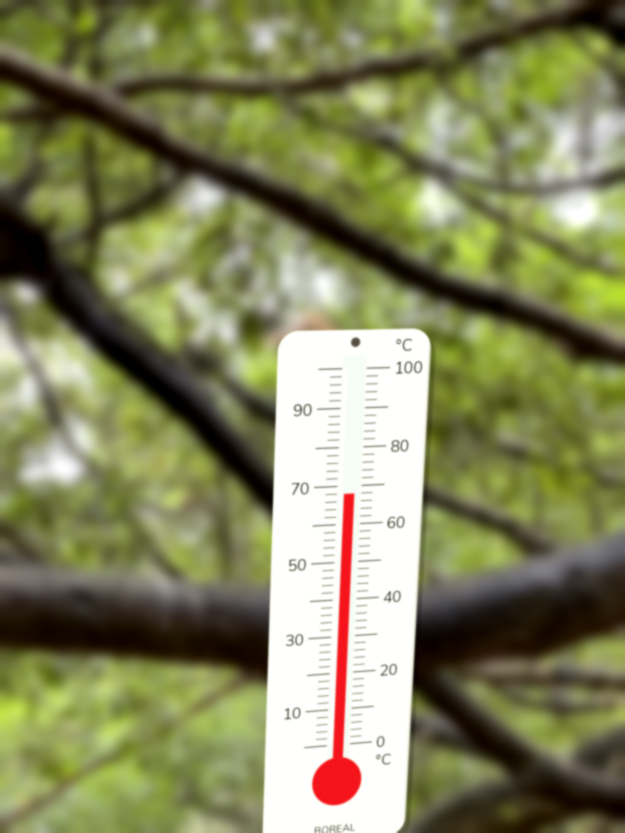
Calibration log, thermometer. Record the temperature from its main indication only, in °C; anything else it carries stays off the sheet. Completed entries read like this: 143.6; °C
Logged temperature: 68; °C
